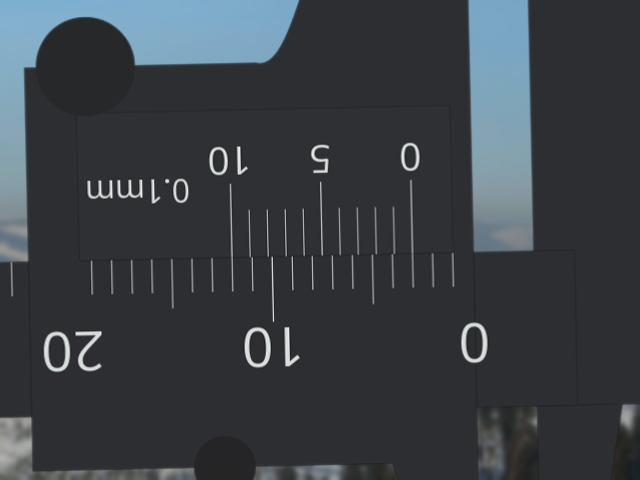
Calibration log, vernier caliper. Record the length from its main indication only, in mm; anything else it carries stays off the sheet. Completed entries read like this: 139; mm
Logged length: 3.0; mm
